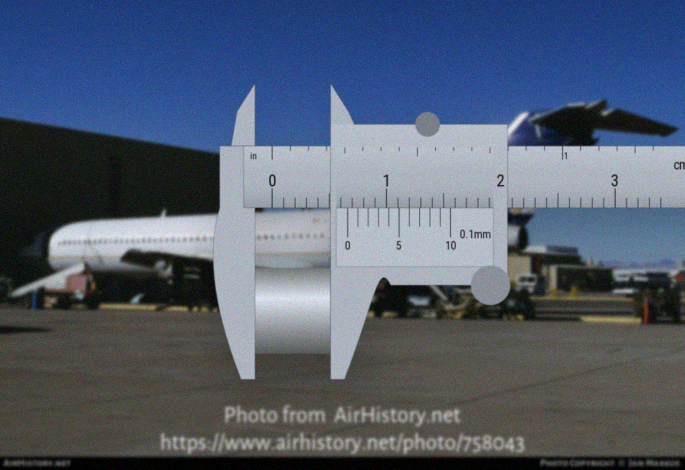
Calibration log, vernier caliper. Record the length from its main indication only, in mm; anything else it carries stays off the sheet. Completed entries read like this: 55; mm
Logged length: 6.6; mm
